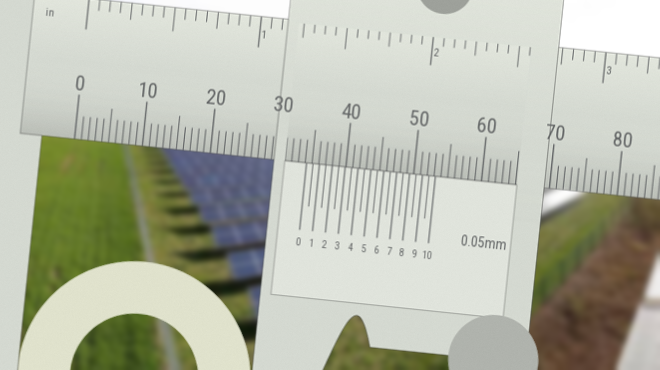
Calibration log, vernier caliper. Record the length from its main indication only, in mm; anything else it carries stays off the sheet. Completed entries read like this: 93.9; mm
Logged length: 34.2; mm
